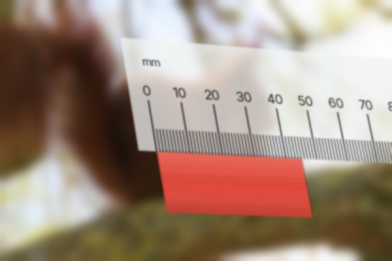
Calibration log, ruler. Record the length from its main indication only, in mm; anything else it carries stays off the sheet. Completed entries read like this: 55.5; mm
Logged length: 45; mm
